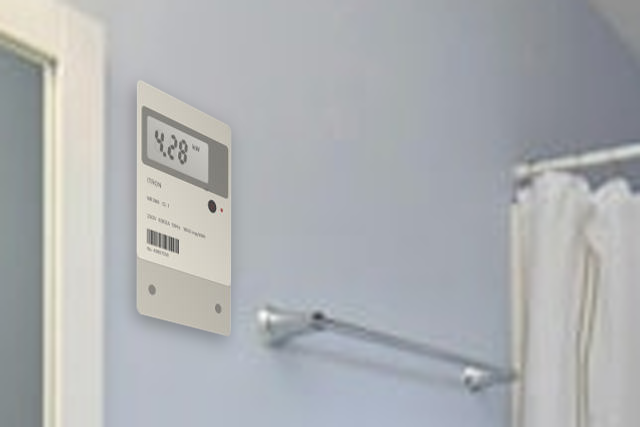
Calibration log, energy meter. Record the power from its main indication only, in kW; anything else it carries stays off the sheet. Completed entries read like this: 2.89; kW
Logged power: 4.28; kW
